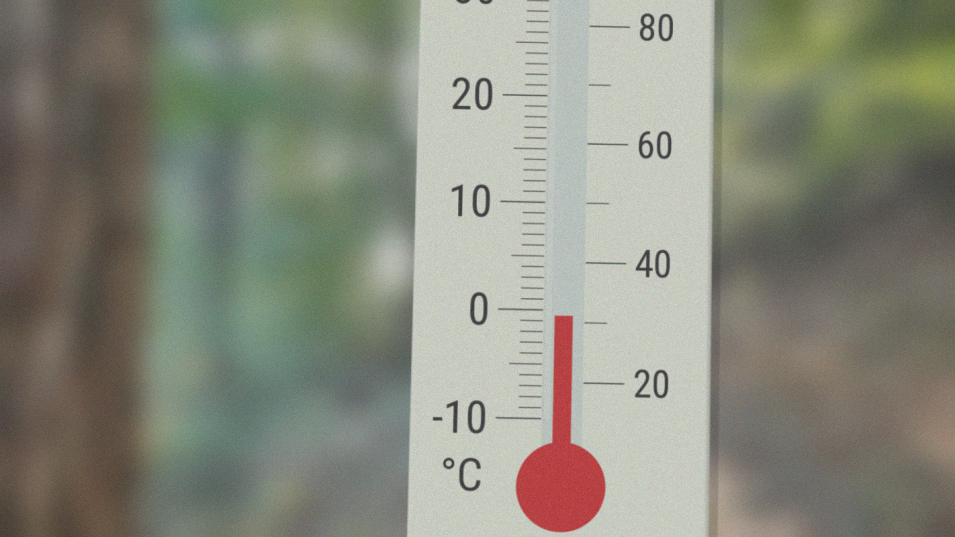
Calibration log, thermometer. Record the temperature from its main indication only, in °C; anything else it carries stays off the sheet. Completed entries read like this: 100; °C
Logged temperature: -0.5; °C
